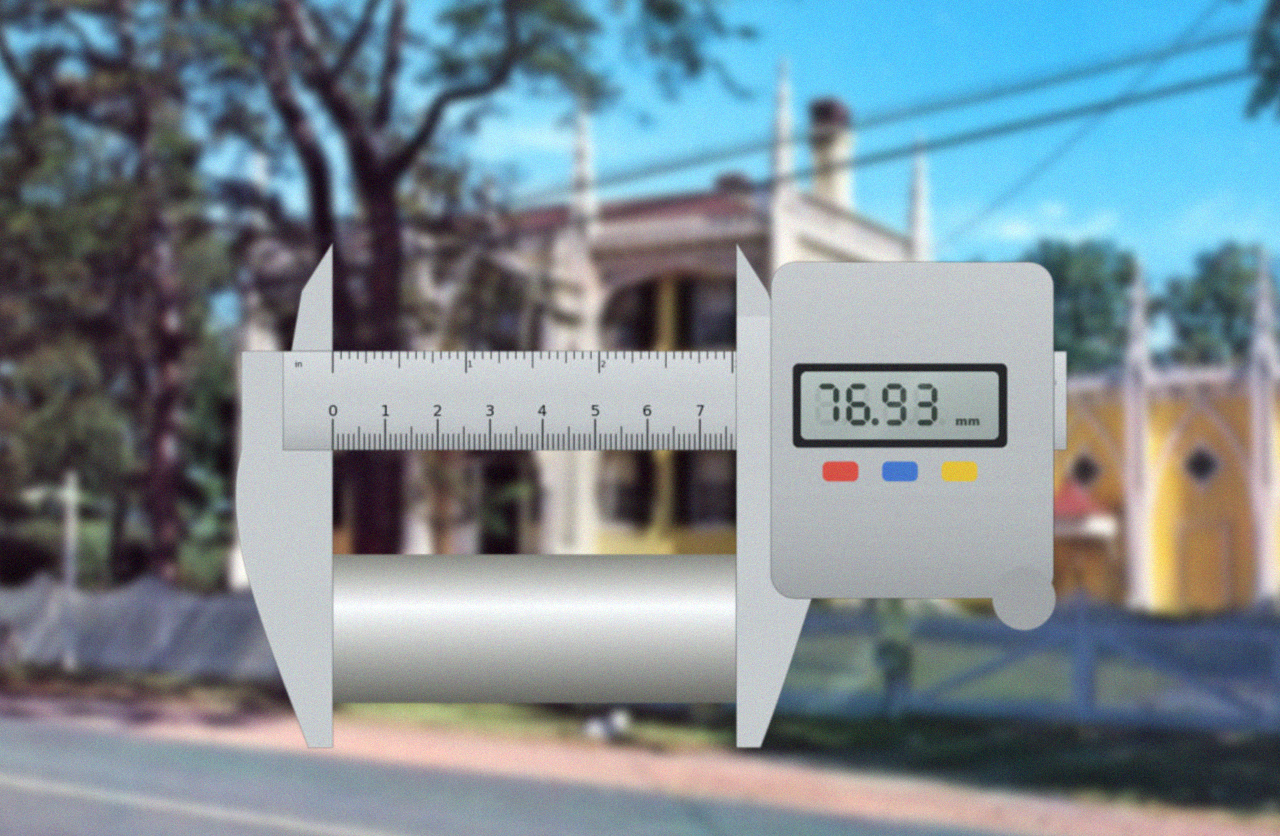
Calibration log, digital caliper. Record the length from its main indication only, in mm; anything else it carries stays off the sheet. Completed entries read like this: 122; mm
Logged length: 76.93; mm
